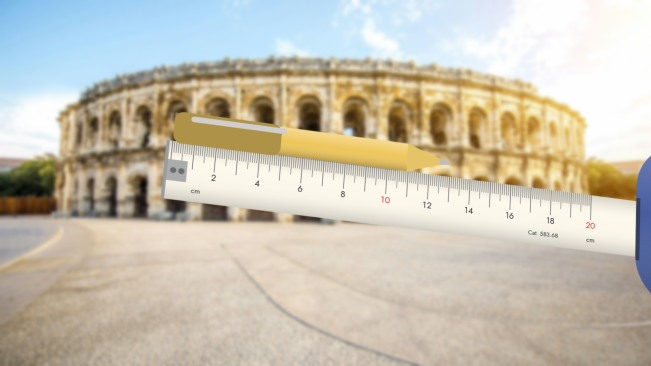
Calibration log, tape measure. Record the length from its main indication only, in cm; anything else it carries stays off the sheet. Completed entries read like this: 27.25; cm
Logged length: 13; cm
